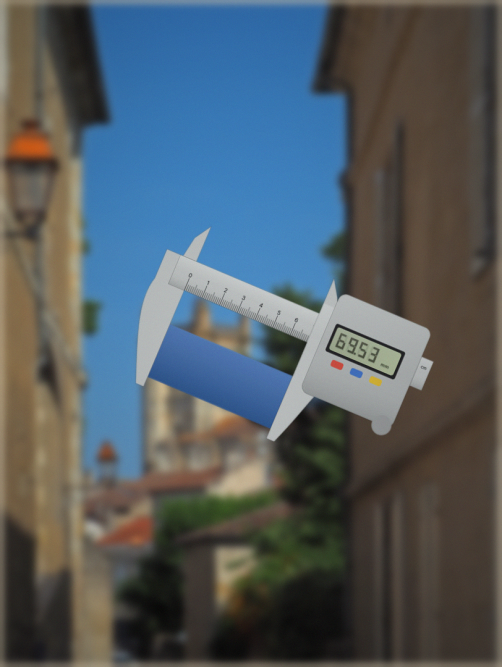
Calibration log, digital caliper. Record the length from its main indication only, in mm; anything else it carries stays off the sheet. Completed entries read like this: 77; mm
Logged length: 69.53; mm
